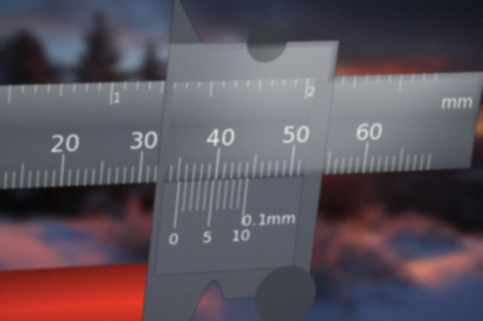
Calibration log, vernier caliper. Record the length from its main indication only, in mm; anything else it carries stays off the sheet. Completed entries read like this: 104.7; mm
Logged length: 35.2; mm
